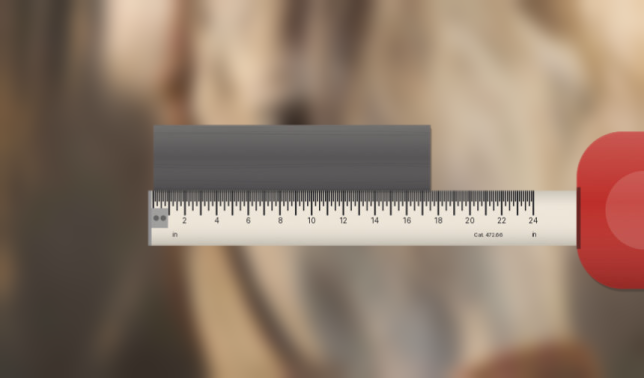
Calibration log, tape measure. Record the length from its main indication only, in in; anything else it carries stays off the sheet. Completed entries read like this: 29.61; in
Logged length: 17.5; in
